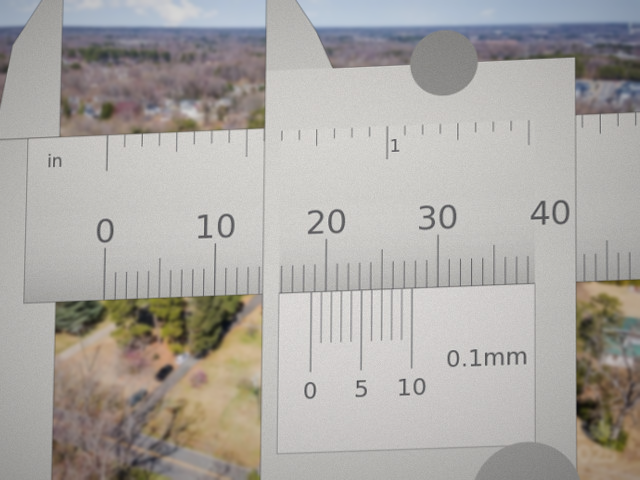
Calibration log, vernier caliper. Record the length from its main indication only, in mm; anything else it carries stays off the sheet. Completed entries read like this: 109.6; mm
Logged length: 18.7; mm
